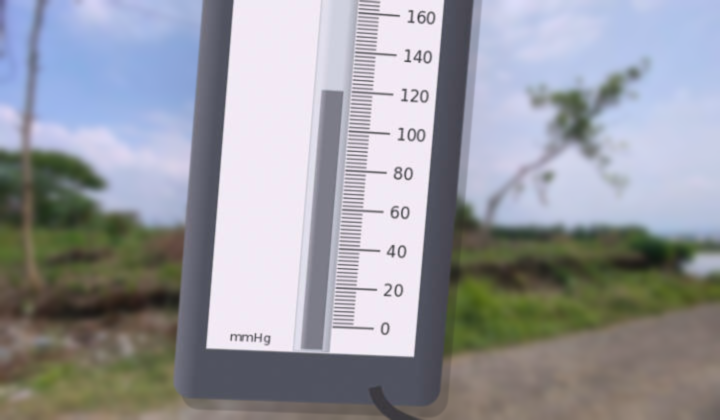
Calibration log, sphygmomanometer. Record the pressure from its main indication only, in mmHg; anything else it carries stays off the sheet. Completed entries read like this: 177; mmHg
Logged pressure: 120; mmHg
